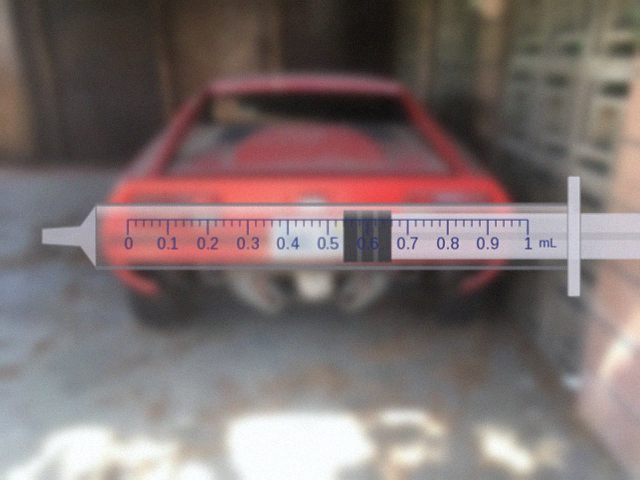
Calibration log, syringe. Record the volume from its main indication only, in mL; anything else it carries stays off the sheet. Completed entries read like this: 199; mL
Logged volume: 0.54; mL
